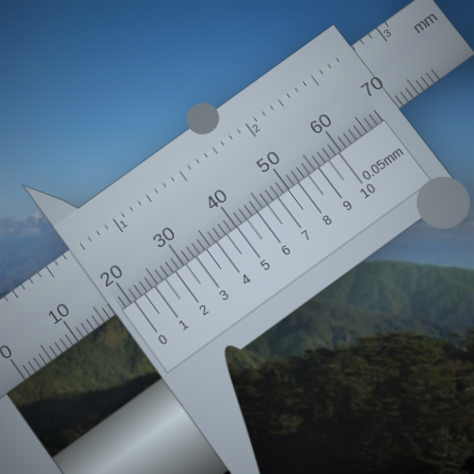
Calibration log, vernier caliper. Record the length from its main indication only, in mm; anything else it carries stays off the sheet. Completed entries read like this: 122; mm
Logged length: 20.6; mm
